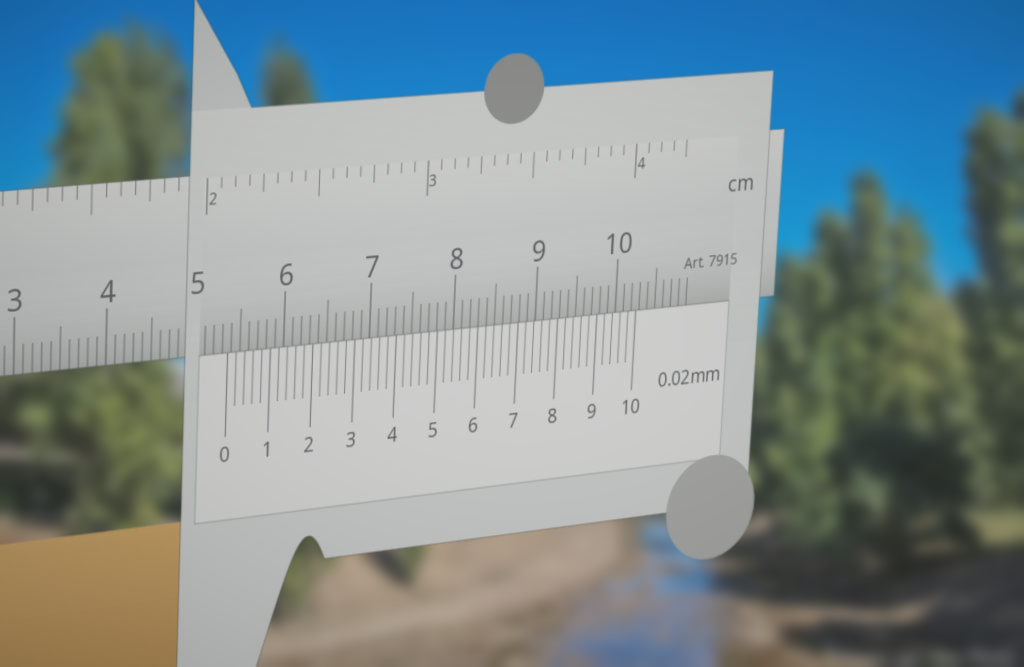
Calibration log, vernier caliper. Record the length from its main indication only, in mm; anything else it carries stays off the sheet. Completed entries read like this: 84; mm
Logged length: 53.6; mm
